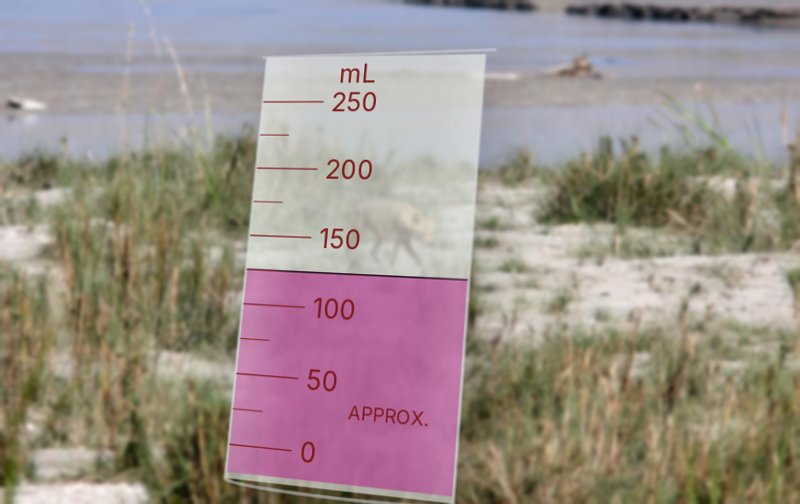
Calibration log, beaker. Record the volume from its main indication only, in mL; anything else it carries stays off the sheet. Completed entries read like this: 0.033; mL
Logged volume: 125; mL
